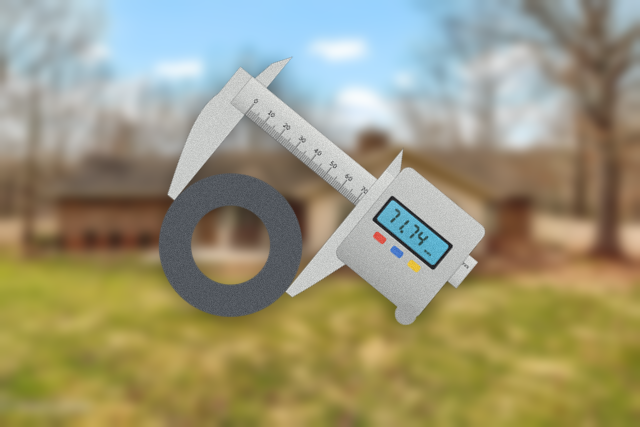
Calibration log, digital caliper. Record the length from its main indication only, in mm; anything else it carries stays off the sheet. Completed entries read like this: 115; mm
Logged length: 71.74; mm
